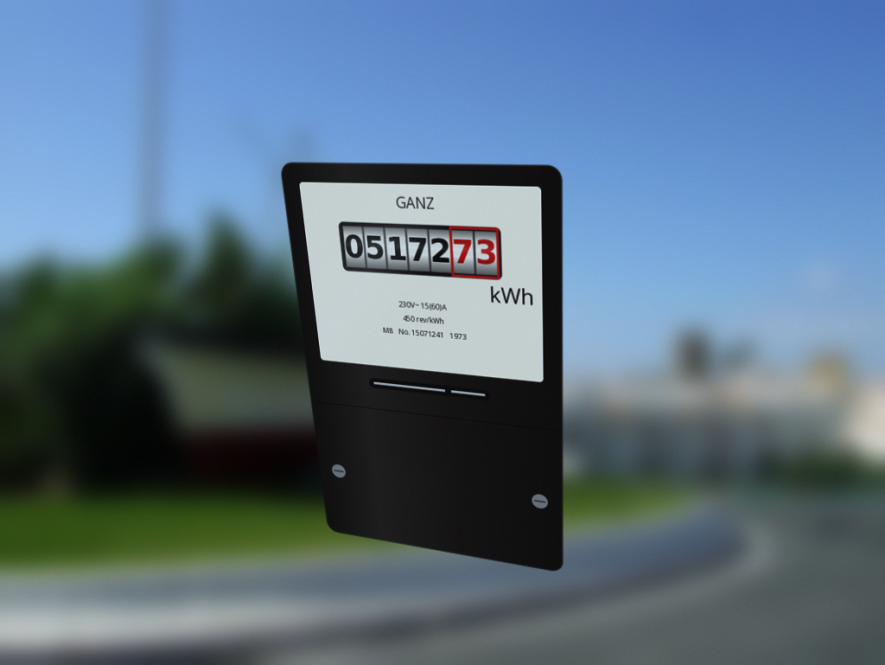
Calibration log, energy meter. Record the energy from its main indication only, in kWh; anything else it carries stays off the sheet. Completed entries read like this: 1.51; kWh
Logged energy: 5172.73; kWh
